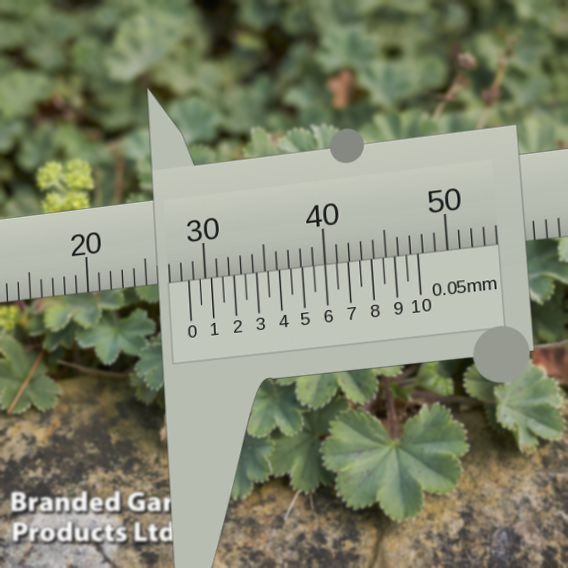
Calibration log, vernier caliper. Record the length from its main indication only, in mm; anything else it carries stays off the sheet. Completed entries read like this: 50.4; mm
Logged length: 28.6; mm
